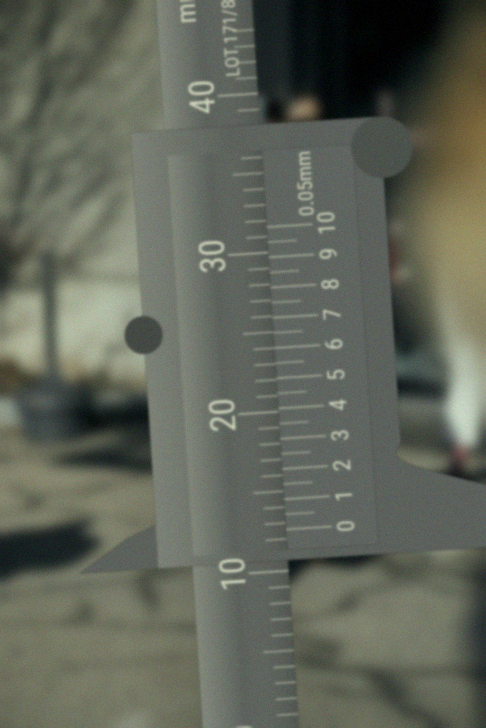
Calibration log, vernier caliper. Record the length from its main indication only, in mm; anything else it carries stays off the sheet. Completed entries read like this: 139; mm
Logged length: 12.6; mm
